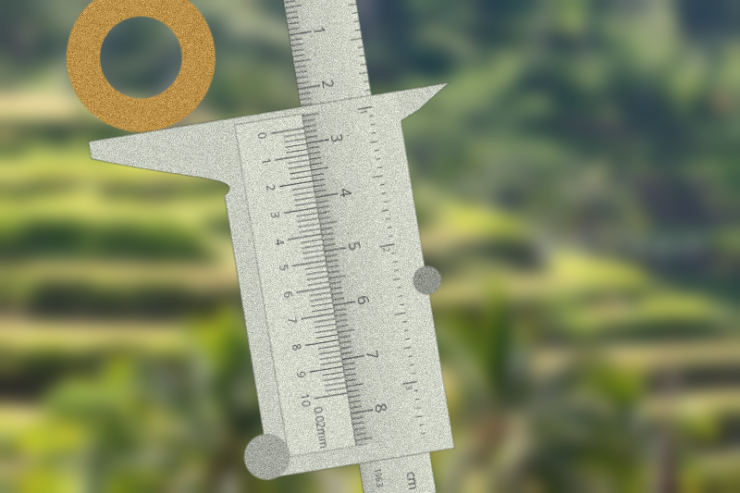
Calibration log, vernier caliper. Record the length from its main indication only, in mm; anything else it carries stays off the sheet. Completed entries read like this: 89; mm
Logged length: 27.2; mm
